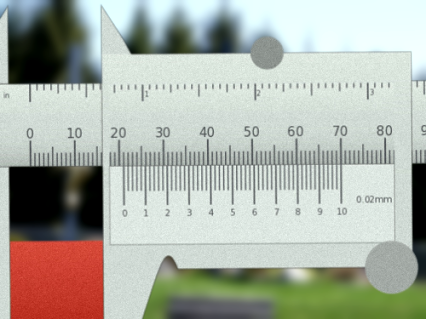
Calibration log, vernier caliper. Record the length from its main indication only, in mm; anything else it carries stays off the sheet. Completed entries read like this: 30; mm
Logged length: 21.0; mm
